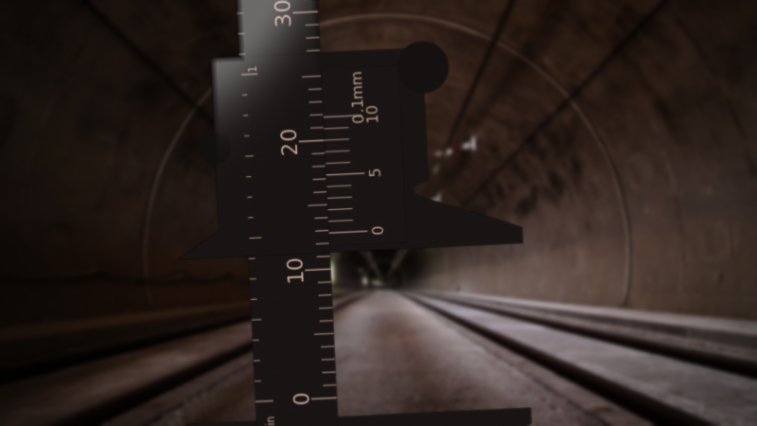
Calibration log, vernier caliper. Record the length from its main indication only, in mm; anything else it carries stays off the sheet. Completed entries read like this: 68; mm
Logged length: 12.8; mm
